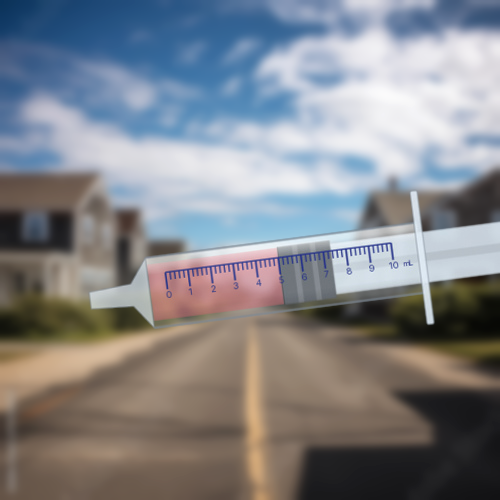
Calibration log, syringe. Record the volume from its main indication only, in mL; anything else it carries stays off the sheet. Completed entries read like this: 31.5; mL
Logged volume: 5; mL
